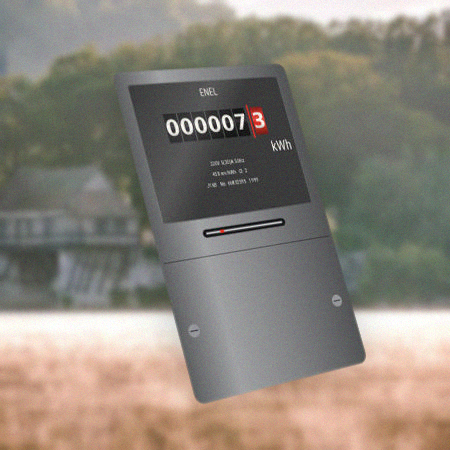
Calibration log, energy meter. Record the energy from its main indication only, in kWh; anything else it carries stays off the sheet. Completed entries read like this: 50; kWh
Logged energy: 7.3; kWh
